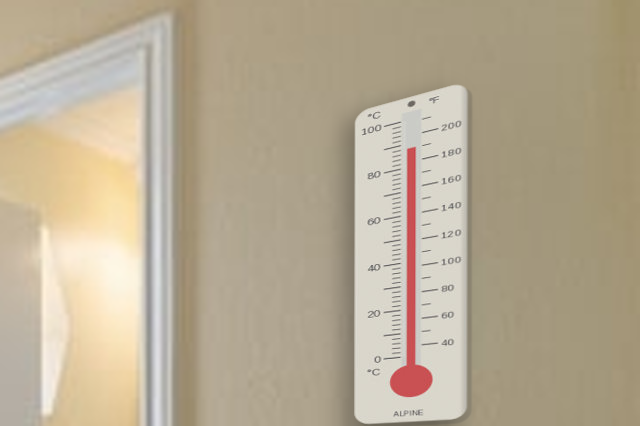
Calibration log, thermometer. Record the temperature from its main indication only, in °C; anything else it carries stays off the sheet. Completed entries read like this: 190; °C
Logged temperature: 88; °C
